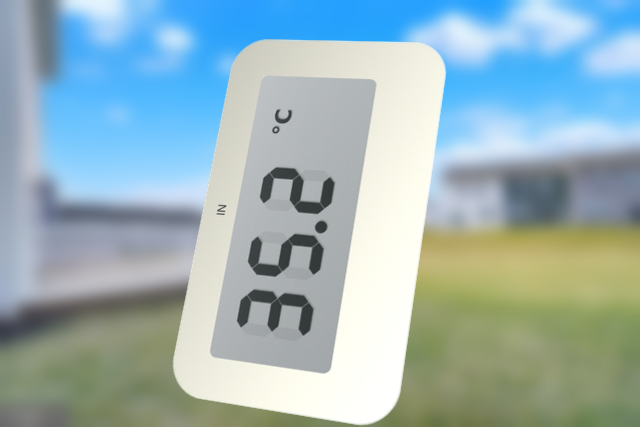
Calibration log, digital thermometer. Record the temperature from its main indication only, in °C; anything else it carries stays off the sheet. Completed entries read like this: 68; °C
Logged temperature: 35.2; °C
